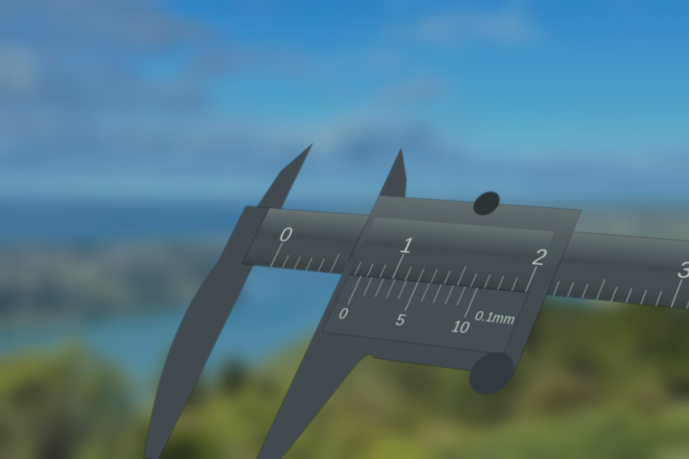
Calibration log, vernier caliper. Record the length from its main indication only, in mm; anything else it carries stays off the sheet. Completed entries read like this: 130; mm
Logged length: 7.5; mm
